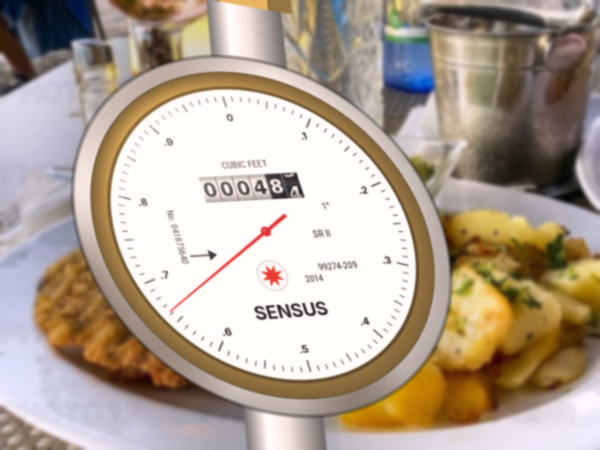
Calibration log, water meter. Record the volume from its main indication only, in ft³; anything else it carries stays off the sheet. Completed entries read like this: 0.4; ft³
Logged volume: 483.66; ft³
